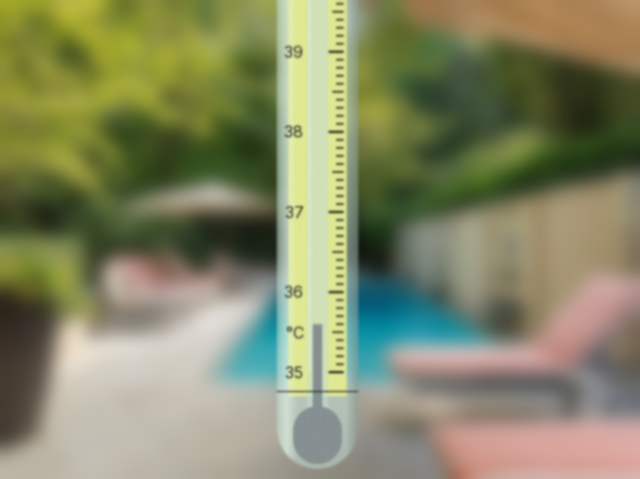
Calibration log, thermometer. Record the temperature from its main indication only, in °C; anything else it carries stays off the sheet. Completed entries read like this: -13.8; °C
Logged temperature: 35.6; °C
